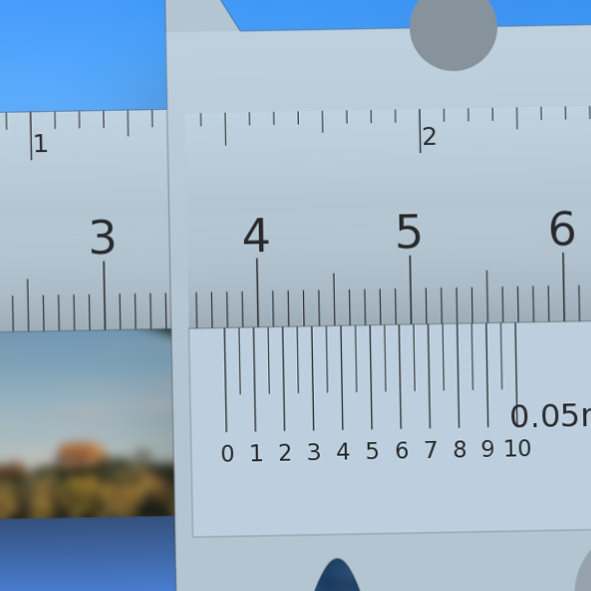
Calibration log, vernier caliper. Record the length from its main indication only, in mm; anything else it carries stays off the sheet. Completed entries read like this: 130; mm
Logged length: 37.8; mm
